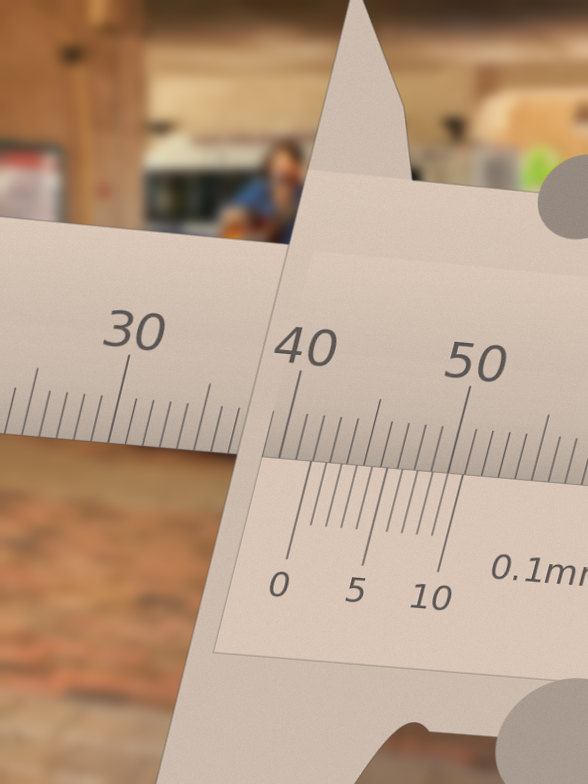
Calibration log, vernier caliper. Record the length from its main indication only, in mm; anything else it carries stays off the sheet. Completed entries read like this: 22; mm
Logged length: 41.9; mm
